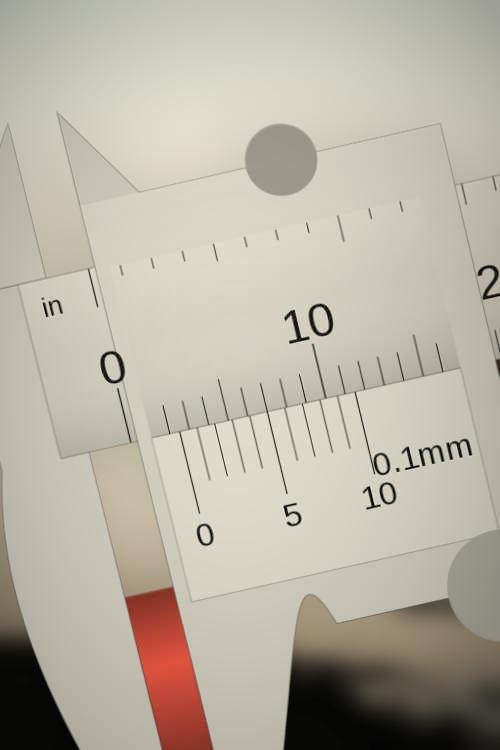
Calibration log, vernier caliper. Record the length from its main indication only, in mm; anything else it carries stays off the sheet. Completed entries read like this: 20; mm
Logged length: 2.5; mm
